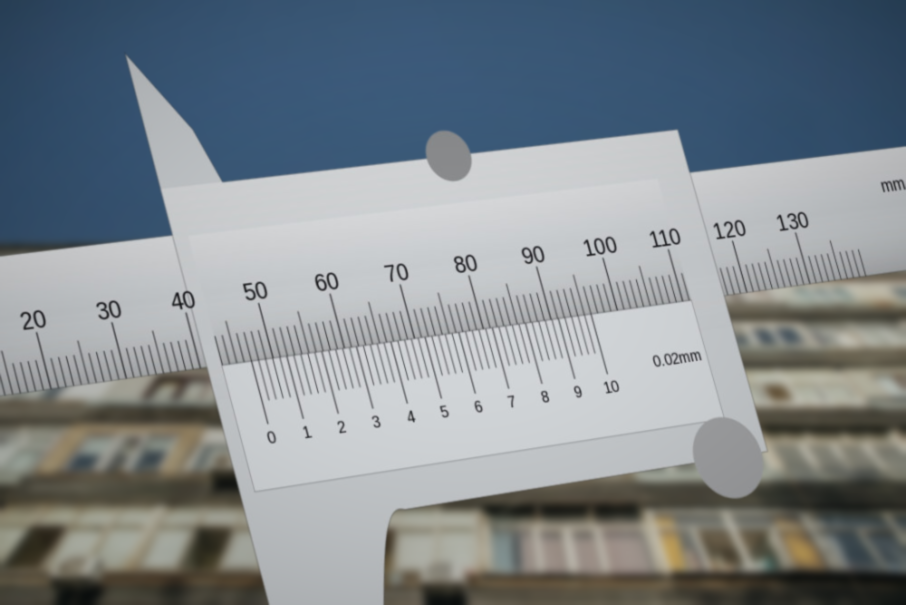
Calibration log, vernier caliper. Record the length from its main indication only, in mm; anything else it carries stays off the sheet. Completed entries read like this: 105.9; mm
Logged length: 47.0; mm
